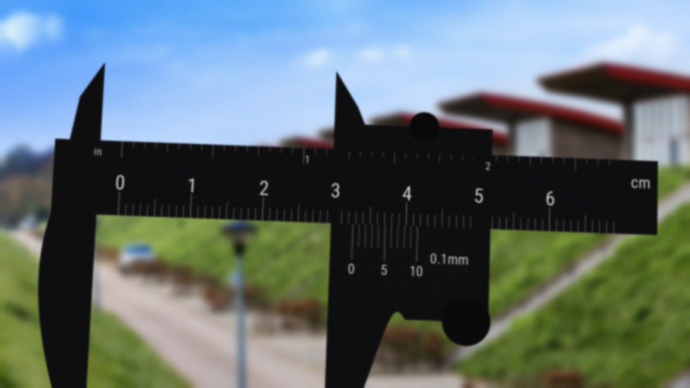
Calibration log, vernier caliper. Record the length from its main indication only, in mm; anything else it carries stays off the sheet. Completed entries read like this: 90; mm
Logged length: 32.6; mm
